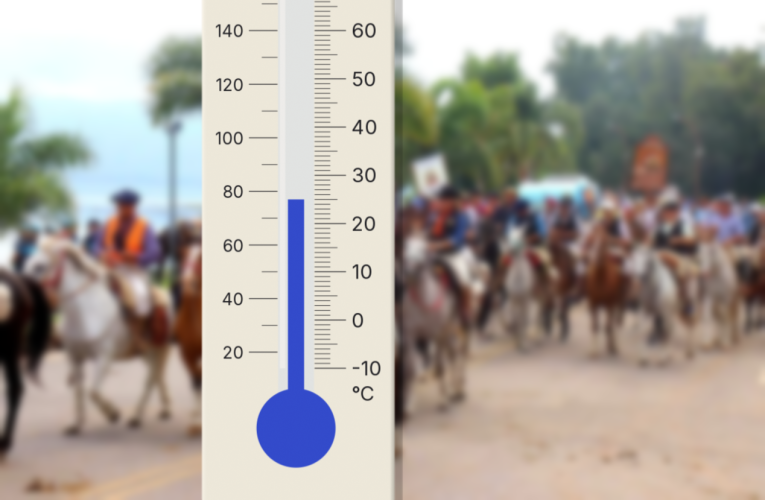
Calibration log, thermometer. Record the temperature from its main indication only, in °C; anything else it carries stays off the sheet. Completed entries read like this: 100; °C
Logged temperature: 25; °C
